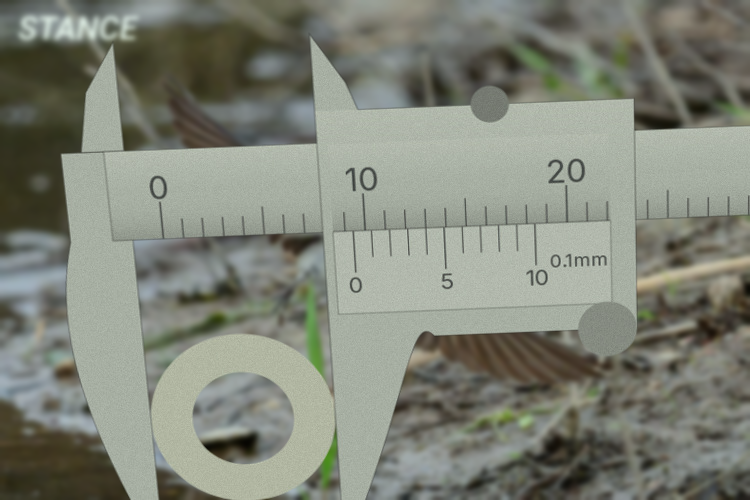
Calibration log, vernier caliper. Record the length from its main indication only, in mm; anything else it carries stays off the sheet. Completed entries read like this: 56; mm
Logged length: 9.4; mm
